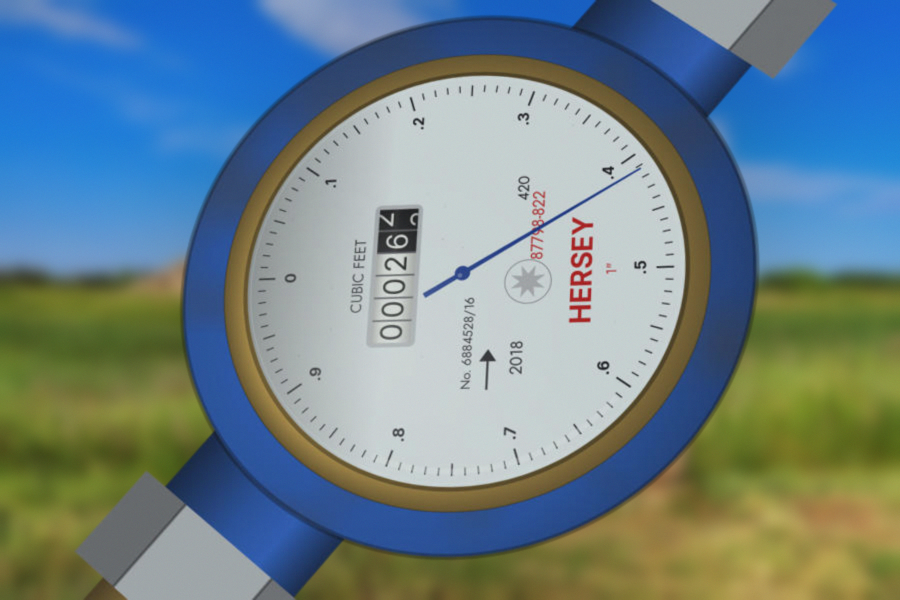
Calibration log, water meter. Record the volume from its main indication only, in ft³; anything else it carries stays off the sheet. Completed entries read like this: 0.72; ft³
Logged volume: 262.41; ft³
